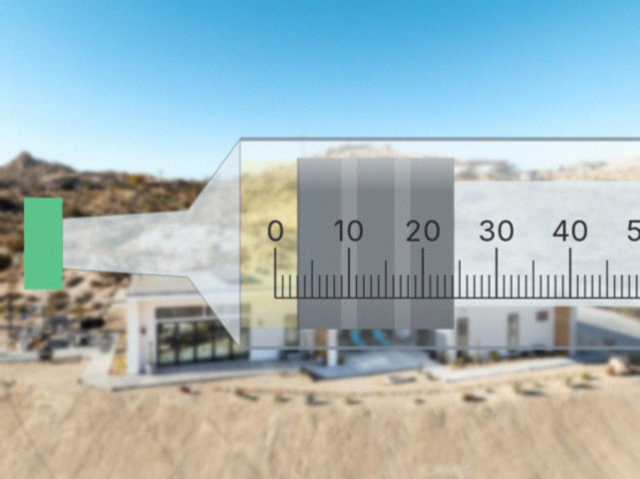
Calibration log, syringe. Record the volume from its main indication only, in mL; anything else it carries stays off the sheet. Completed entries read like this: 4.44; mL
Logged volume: 3; mL
